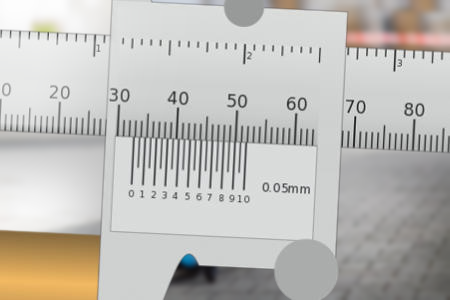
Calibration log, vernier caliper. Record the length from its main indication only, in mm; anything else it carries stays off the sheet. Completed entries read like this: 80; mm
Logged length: 32.8; mm
